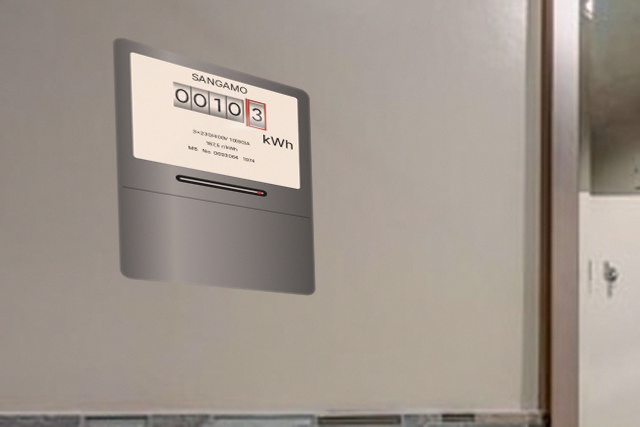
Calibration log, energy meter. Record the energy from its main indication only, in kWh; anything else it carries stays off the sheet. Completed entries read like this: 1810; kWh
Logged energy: 10.3; kWh
